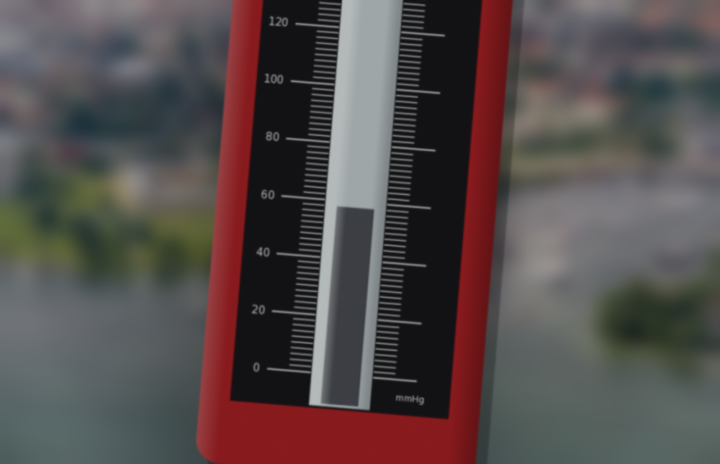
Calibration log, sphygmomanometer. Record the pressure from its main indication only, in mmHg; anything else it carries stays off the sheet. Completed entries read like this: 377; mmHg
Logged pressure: 58; mmHg
